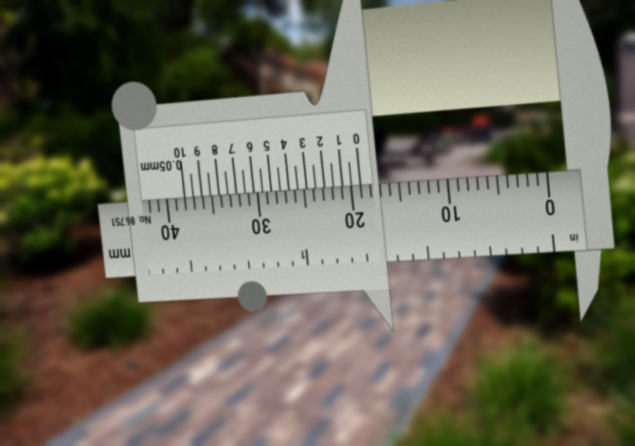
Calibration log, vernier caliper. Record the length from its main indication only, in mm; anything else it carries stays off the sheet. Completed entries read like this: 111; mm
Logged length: 19.0; mm
